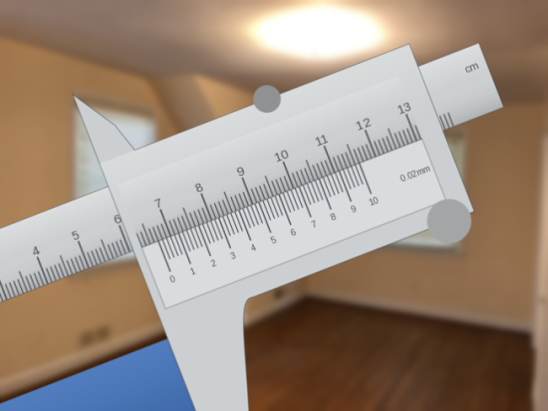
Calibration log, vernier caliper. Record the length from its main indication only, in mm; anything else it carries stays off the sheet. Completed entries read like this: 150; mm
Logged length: 67.0; mm
